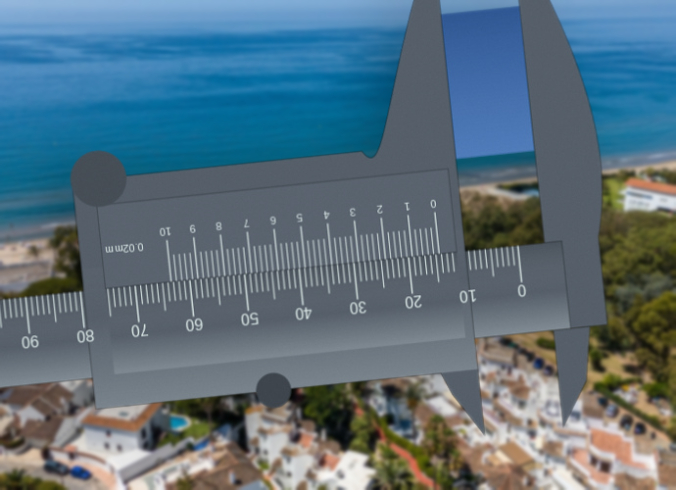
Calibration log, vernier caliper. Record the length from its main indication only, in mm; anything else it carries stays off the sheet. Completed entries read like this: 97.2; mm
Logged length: 14.4; mm
